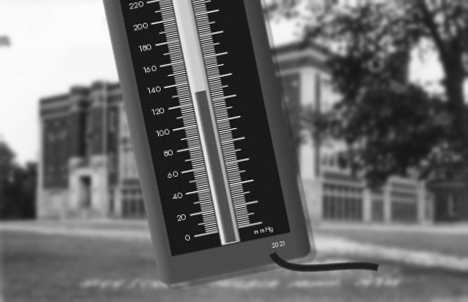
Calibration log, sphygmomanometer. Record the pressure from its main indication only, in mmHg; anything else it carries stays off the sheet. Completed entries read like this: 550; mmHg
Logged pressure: 130; mmHg
